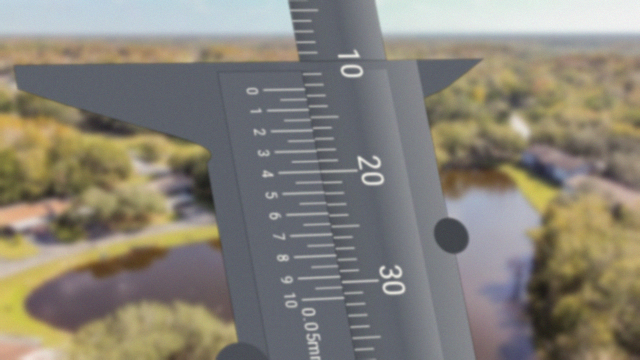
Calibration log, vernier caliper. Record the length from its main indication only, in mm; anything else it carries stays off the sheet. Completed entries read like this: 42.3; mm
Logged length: 12.4; mm
